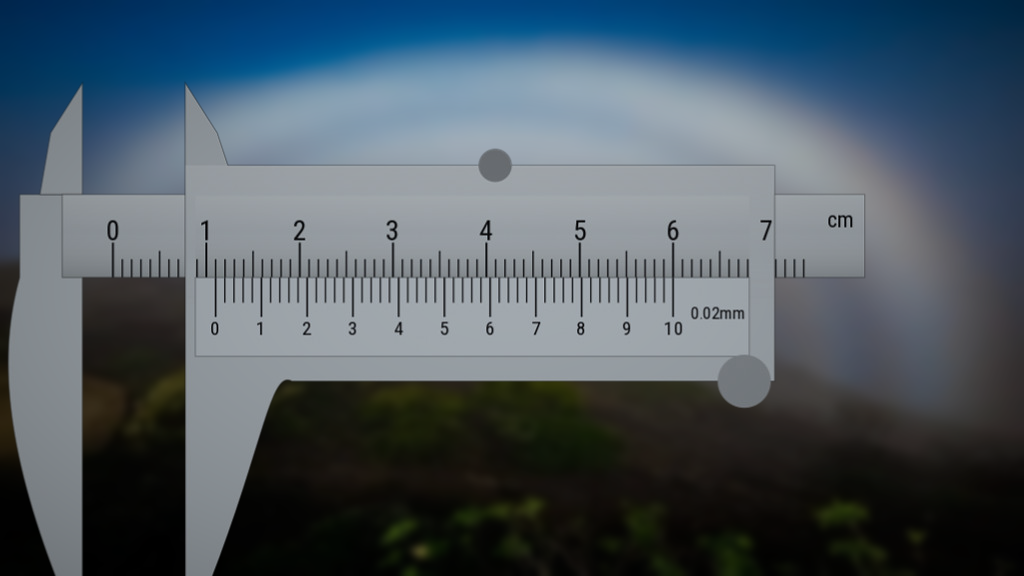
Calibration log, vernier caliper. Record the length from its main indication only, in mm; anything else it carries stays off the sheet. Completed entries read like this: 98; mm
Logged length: 11.0; mm
